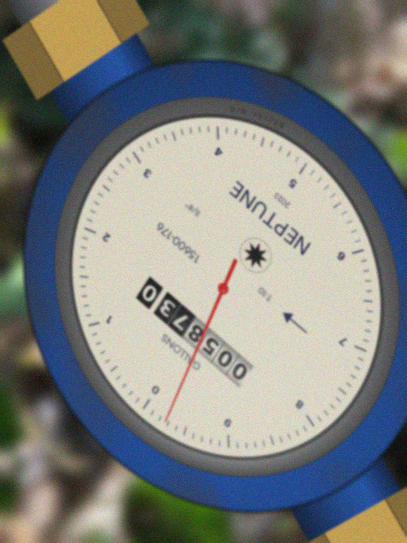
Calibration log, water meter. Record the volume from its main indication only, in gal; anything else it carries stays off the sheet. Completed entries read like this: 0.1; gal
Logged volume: 58729.7; gal
